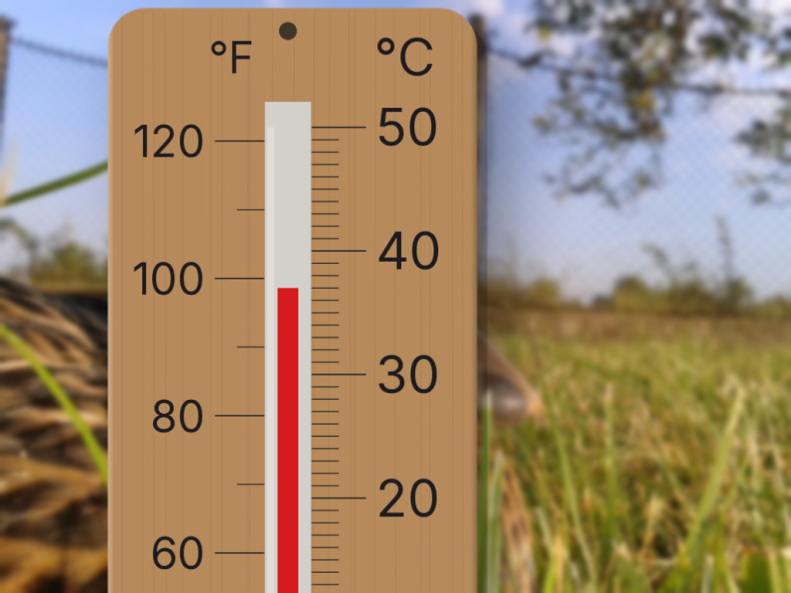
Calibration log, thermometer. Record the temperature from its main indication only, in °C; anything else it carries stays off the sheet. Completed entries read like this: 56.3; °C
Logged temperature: 37; °C
